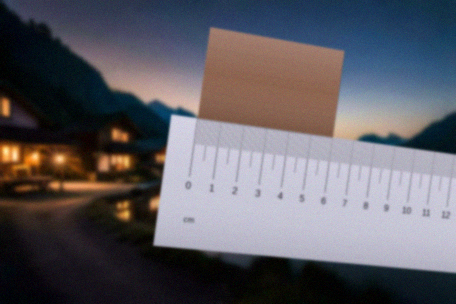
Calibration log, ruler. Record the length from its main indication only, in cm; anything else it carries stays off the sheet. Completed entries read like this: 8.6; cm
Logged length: 6; cm
